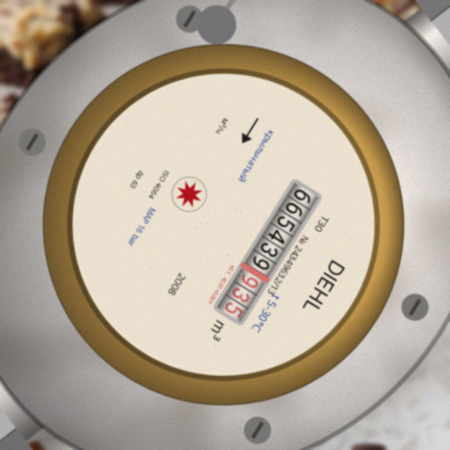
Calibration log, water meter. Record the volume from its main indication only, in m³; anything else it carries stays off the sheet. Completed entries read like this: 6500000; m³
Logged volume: 665439.935; m³
